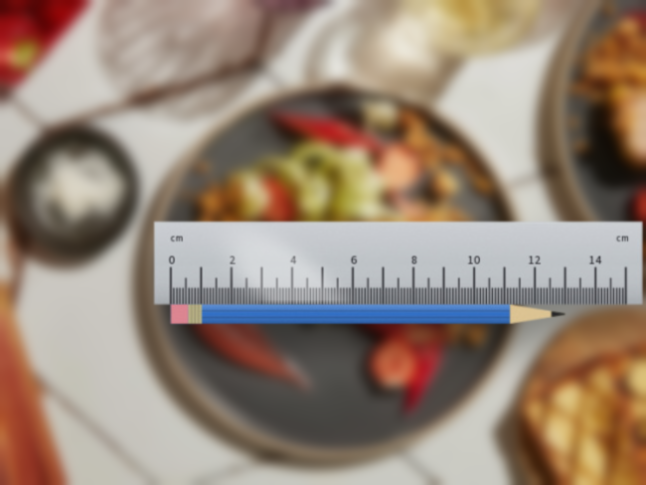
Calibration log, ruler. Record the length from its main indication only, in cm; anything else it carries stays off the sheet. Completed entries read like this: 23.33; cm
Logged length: 13; cm
